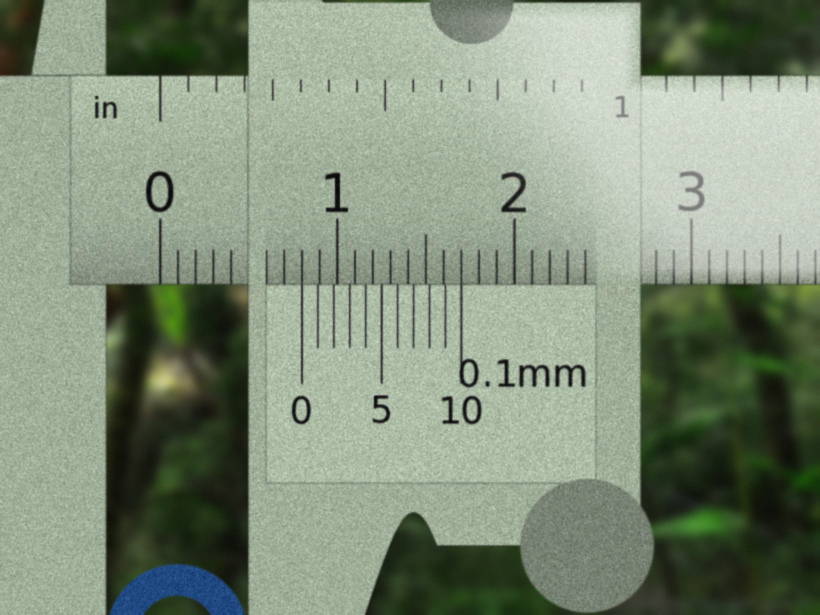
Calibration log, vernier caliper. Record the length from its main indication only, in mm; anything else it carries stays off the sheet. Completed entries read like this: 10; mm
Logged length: 8.0; mm
